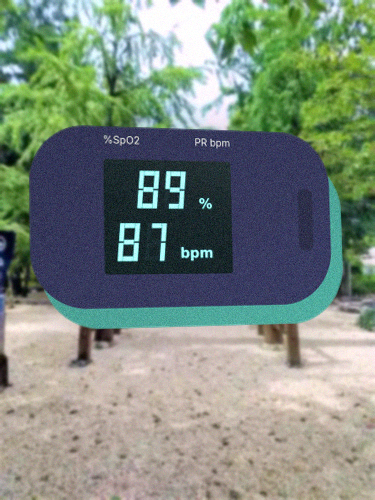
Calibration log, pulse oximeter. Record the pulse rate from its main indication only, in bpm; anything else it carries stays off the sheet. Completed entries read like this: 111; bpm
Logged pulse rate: 87; bpm
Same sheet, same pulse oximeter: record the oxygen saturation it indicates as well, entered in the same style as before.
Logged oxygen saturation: 89; %
